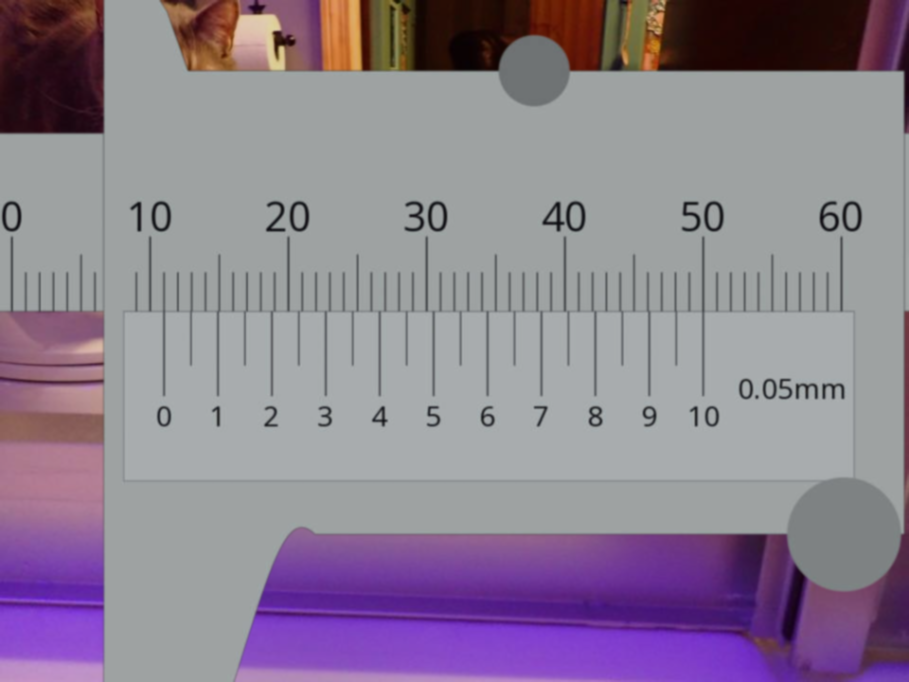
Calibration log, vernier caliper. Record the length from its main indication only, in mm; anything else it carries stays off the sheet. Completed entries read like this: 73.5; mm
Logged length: 11.0; mm
